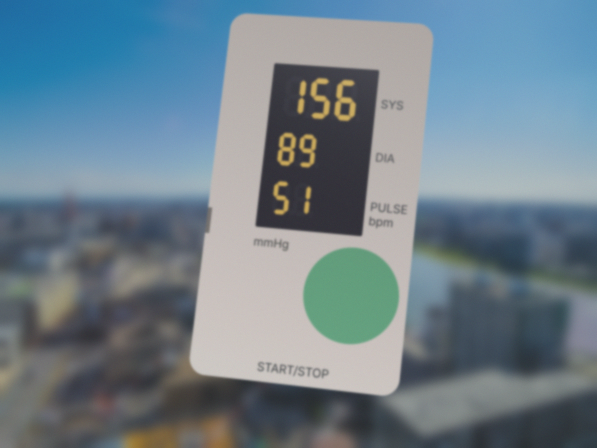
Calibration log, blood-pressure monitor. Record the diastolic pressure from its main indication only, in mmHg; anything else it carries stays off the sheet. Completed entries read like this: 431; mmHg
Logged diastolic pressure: 89; mmHg
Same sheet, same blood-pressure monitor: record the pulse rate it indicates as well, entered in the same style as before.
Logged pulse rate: 51; bpm
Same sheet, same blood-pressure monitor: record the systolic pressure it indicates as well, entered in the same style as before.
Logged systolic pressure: 156; mmHg
